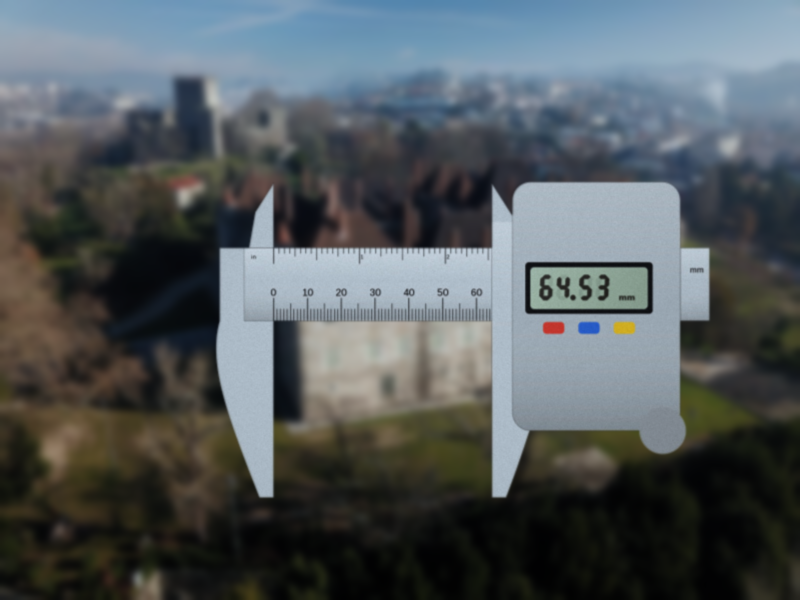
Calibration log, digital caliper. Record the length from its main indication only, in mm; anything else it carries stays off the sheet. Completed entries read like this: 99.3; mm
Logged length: 64.53; mm
